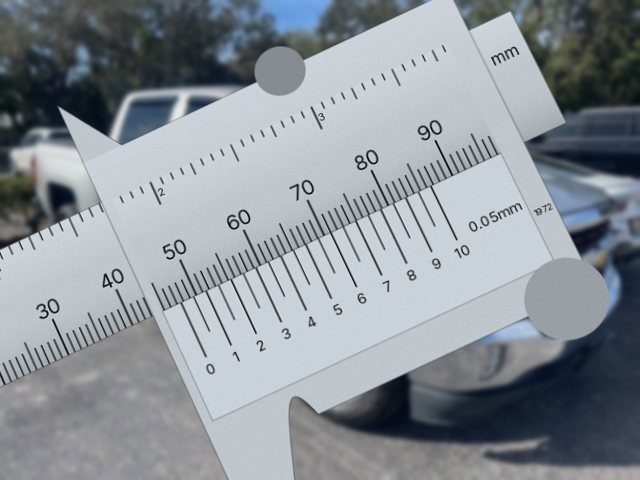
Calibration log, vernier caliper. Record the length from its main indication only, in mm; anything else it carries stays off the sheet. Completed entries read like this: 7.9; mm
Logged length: 47.6; mm
